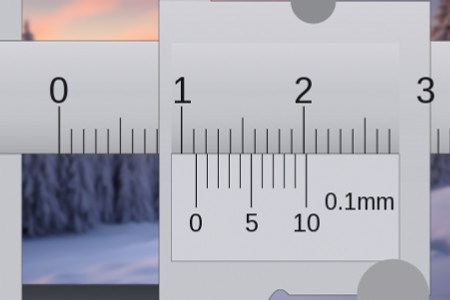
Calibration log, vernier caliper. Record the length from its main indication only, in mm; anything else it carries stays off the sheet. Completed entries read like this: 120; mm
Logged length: 11.2; mm
